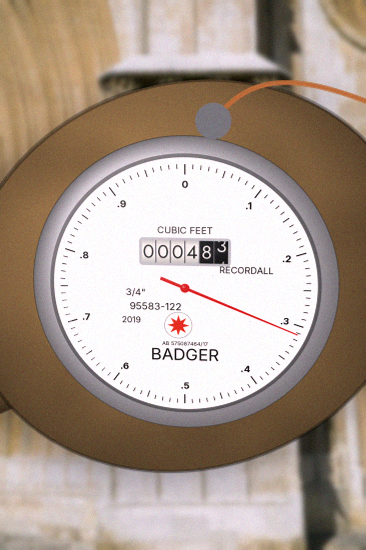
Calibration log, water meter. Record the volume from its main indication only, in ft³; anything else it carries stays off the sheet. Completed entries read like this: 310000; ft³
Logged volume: 483.31; ft³
